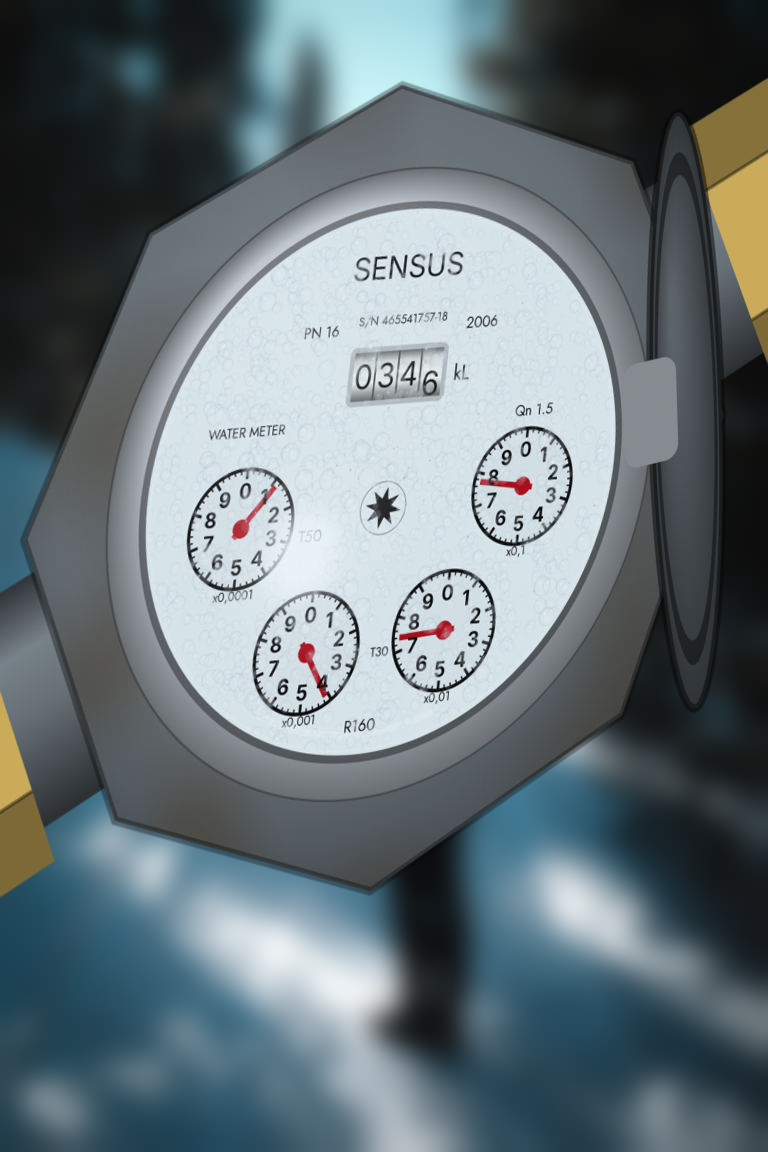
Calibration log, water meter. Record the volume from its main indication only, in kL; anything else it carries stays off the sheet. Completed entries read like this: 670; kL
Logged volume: 345.7741; kL
